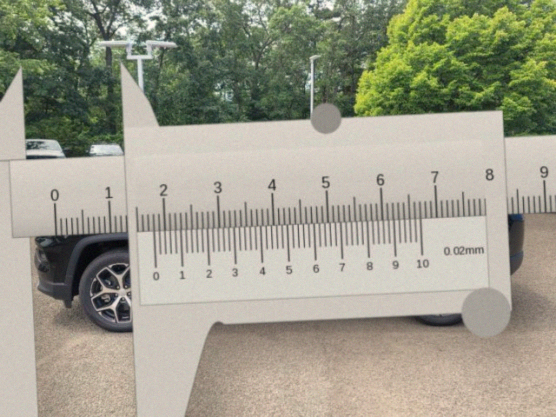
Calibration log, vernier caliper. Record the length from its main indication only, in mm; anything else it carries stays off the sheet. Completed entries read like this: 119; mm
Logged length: 18.0; mm
